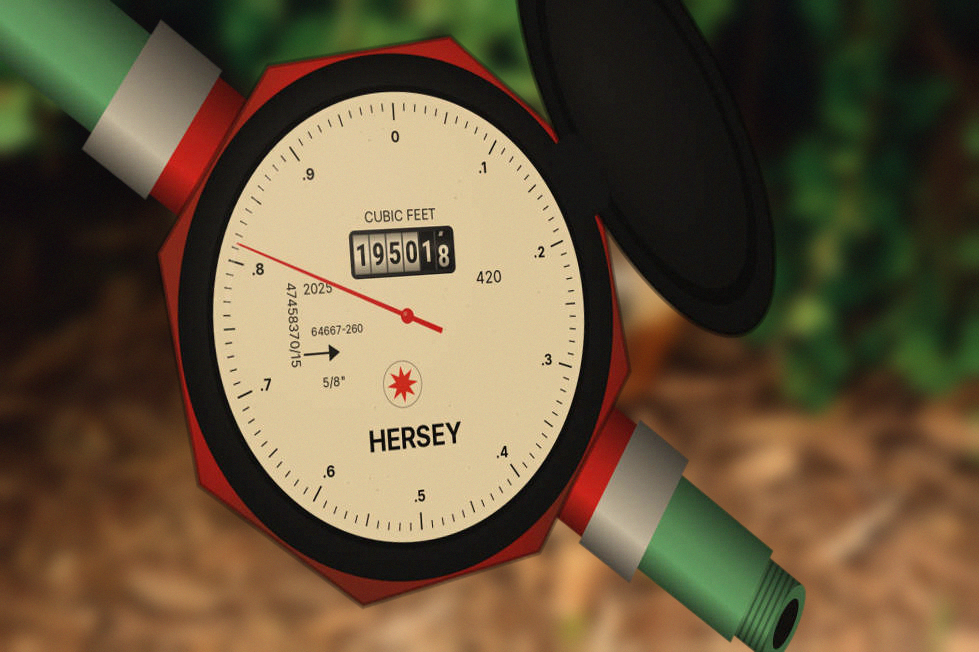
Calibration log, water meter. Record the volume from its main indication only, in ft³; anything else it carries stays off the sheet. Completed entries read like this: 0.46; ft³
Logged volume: 195017.81; ft³
